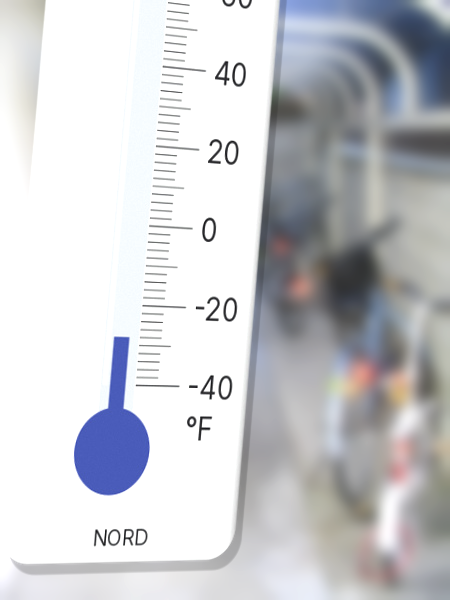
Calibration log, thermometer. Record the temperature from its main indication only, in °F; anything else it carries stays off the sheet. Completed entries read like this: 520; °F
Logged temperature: -28; °F
